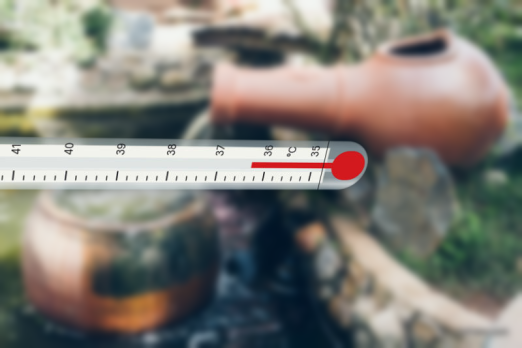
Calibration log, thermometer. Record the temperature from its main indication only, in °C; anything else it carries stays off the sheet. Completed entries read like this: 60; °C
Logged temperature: 36.3; °C
